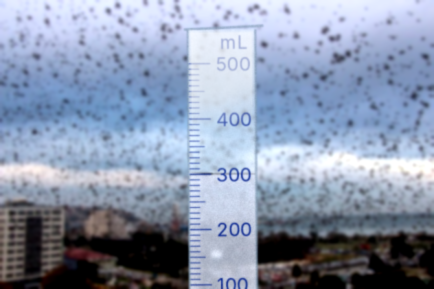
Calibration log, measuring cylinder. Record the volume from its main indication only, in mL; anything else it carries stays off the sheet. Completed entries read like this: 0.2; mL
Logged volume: 300; mL
